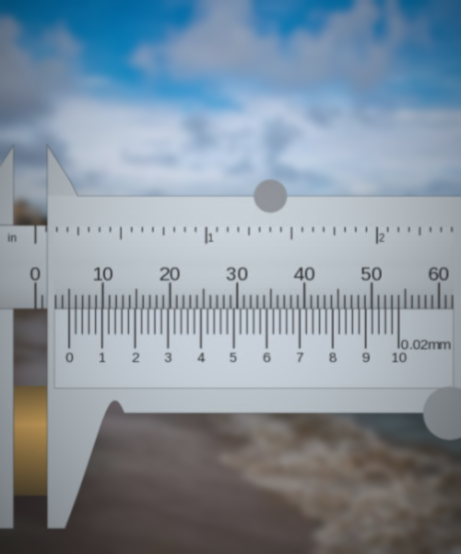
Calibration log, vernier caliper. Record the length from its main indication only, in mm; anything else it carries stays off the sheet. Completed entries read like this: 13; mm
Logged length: 5.0; mm
